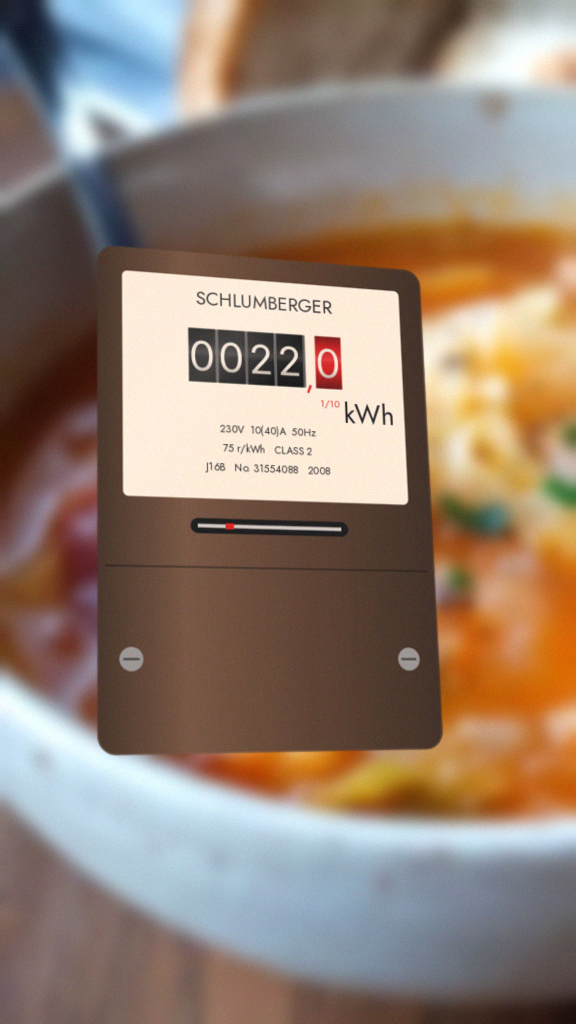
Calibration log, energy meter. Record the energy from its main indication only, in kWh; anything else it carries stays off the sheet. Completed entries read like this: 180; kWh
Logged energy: 22.0; kWh
